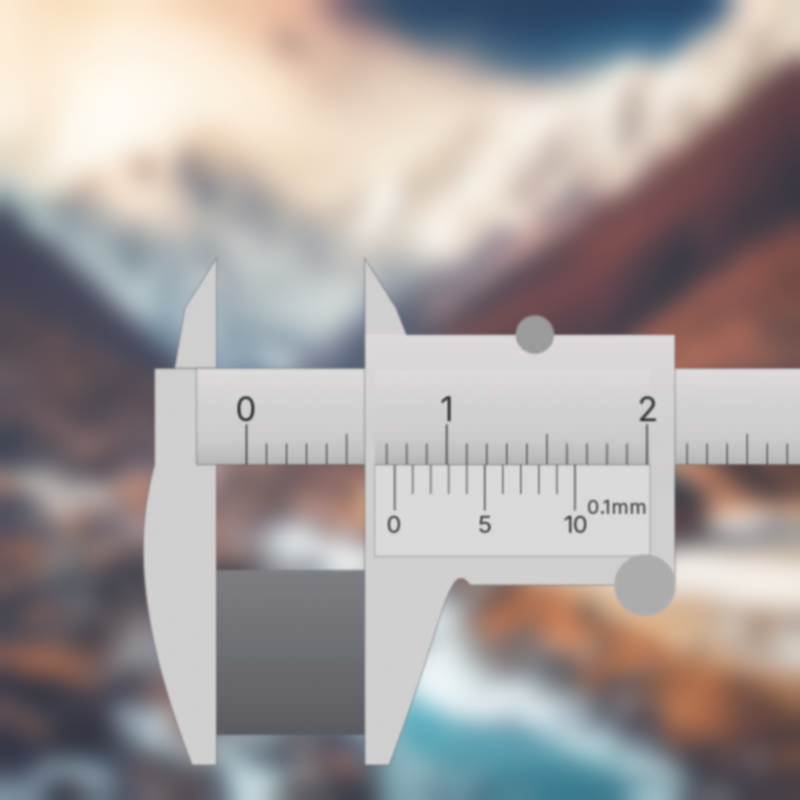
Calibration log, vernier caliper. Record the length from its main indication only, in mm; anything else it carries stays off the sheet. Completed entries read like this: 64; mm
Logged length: 7.4; mm
